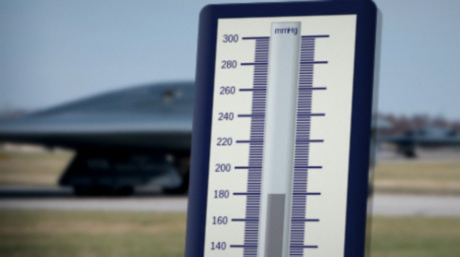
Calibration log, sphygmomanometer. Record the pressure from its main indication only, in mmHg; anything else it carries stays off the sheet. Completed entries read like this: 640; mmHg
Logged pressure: 180; mmHg
